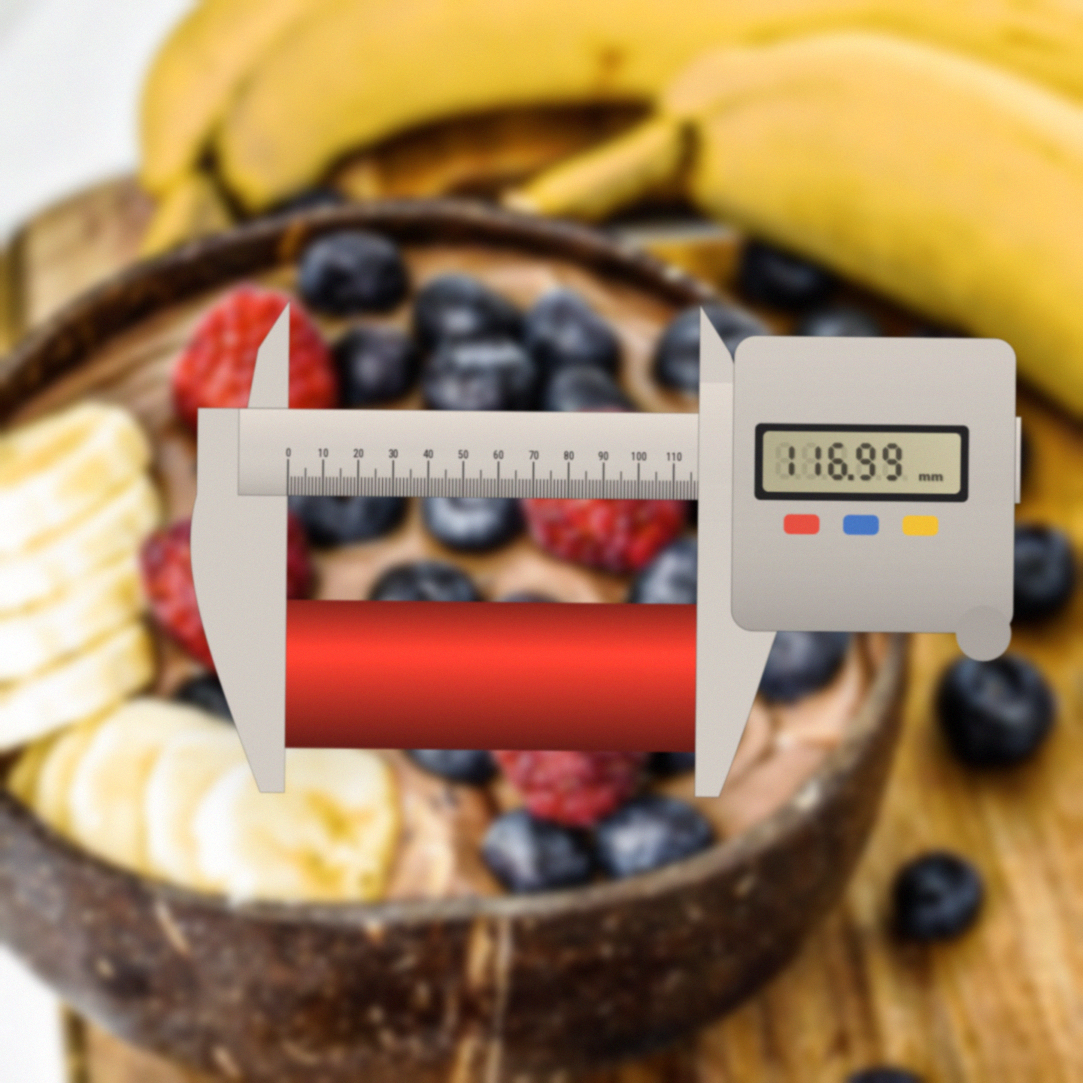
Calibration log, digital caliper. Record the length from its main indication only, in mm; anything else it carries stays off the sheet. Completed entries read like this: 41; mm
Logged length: 116.99; mm
